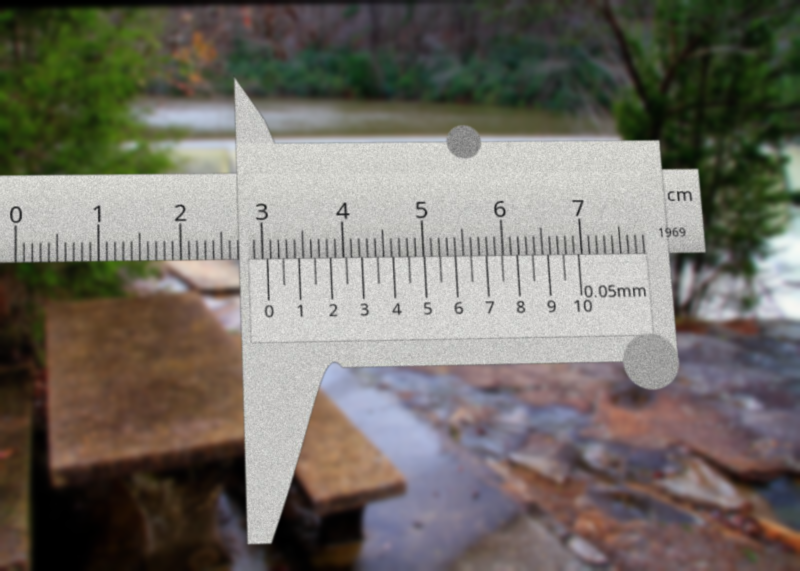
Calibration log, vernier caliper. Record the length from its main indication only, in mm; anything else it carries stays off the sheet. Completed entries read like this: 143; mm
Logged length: 30.6; mm
